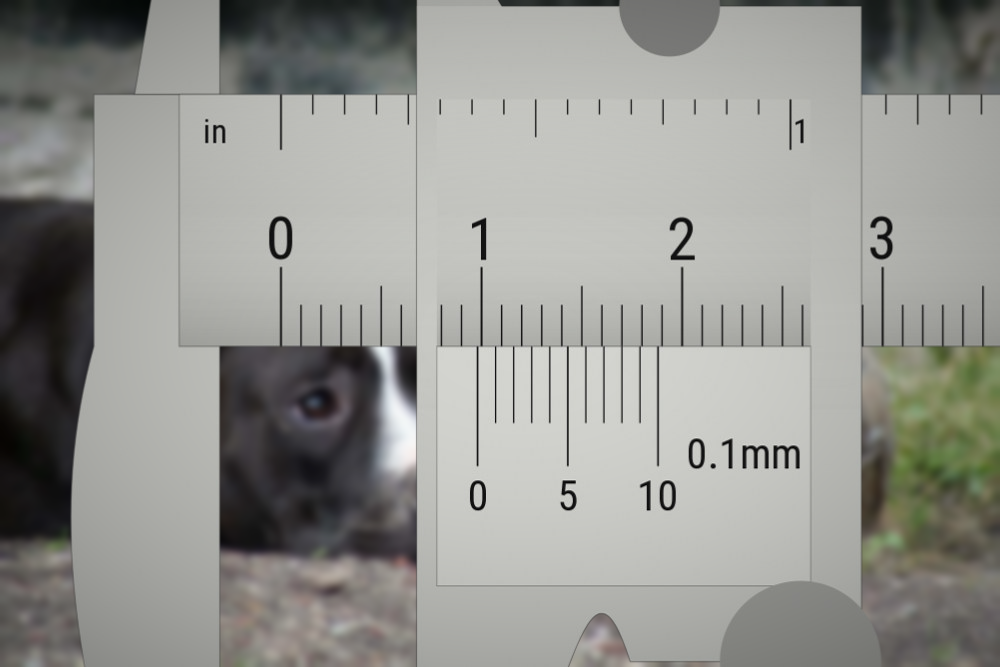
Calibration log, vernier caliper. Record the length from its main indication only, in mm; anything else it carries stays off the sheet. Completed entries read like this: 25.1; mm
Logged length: 9.8; mm
